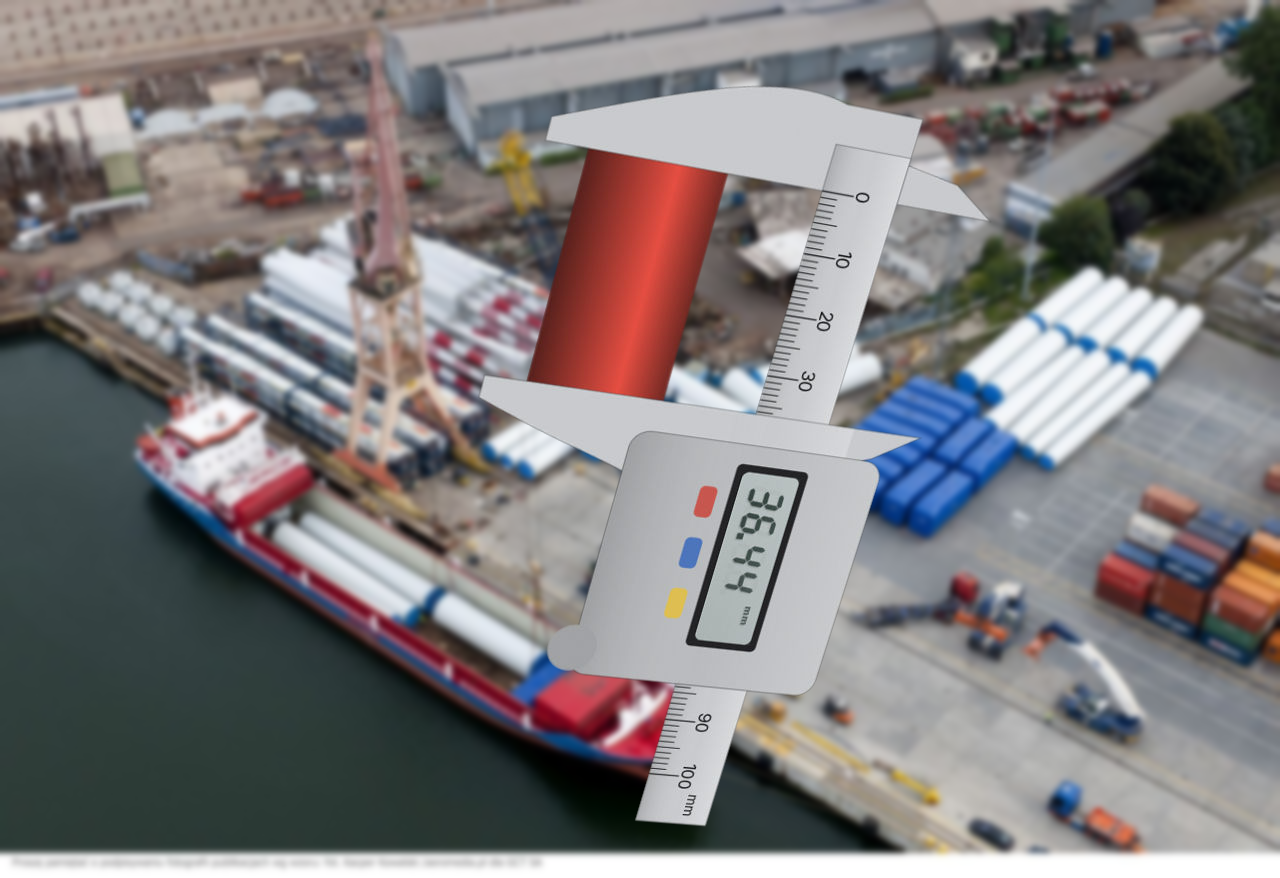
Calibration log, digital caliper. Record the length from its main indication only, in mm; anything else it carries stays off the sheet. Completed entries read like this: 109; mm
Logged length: 36.44; mm
